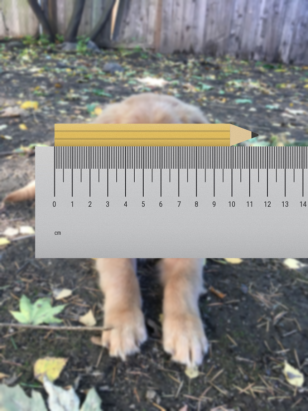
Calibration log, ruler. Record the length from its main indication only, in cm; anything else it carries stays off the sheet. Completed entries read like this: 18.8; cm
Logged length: 11.5; cm
